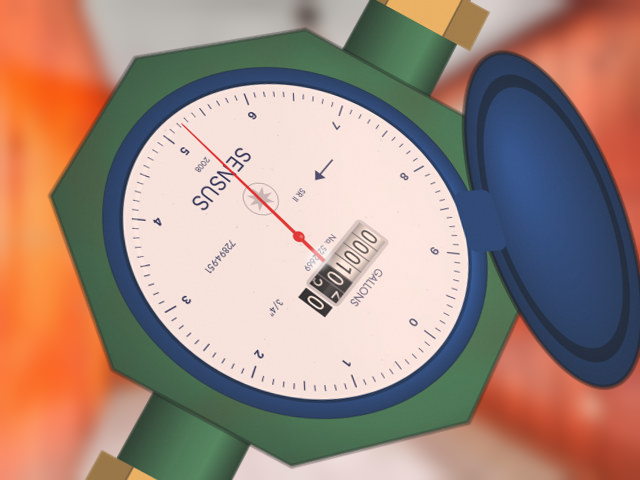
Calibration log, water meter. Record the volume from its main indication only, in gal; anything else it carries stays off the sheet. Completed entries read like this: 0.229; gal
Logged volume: 1025.2; gal
